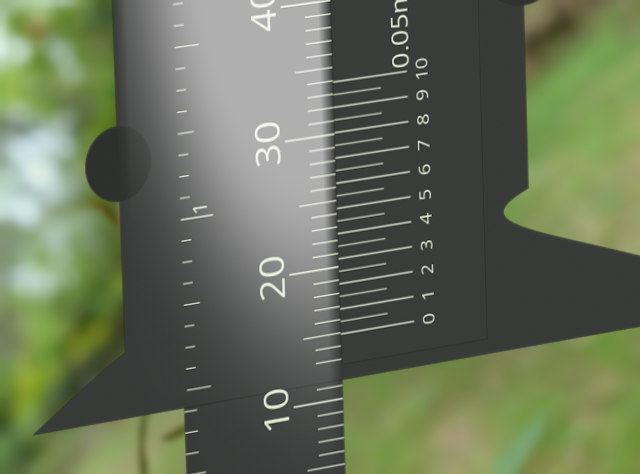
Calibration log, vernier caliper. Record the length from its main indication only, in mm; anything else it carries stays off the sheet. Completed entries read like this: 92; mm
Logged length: 14.9; mm
